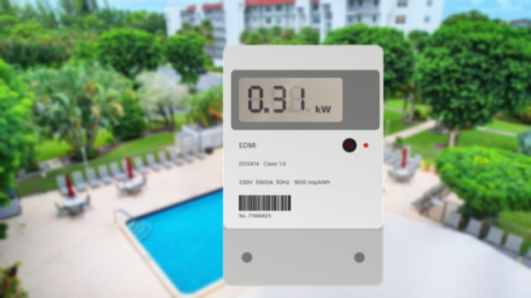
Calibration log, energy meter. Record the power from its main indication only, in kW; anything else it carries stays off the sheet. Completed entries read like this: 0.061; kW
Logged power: 0.31; kW
